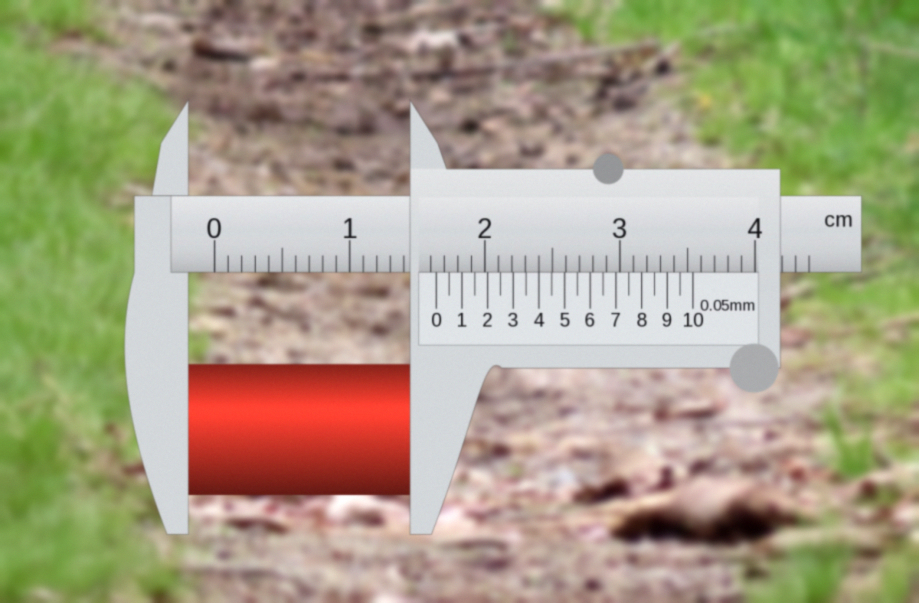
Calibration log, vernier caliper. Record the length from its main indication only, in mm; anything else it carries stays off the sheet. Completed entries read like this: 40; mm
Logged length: 16.4; mm
